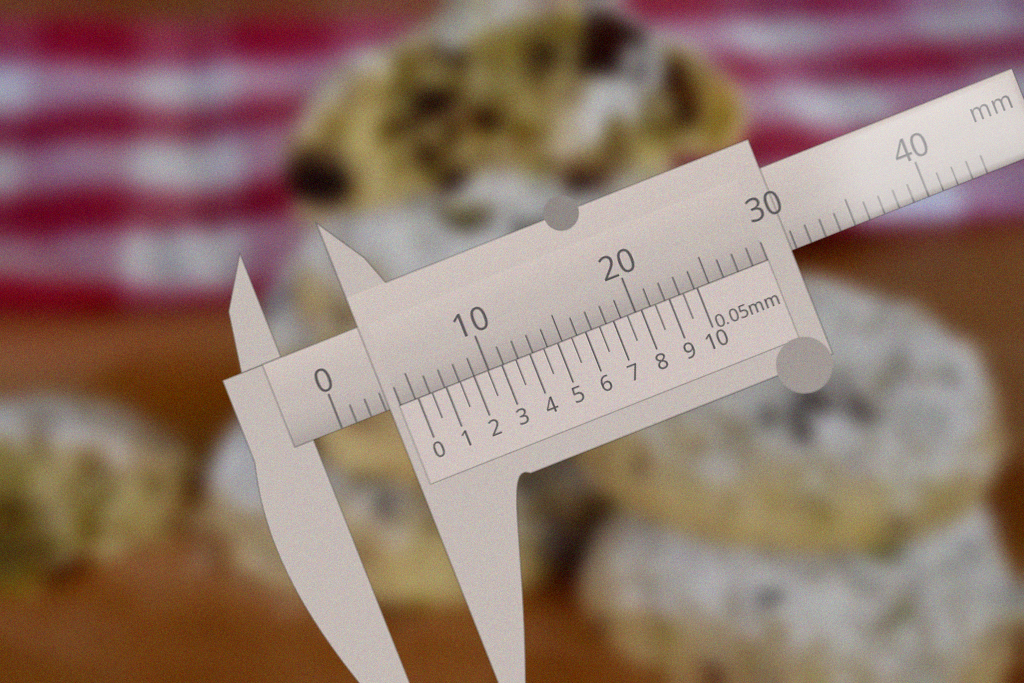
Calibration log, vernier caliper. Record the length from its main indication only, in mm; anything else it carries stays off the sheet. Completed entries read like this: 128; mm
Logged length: 5.2; mm
